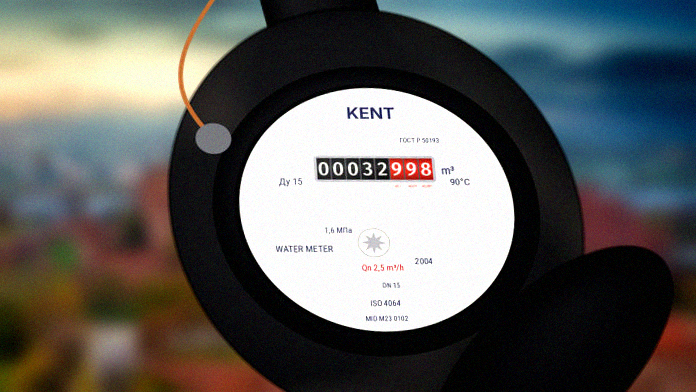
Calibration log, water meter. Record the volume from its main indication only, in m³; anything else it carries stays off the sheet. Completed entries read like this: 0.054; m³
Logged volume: 32.998; m³
